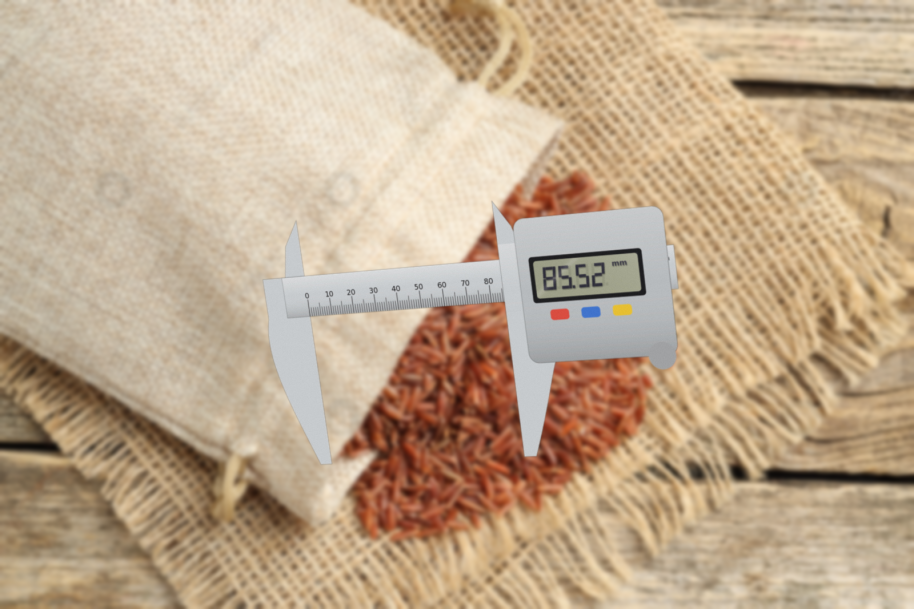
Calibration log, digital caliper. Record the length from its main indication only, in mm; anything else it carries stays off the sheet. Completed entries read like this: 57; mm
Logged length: 85.52; mm
